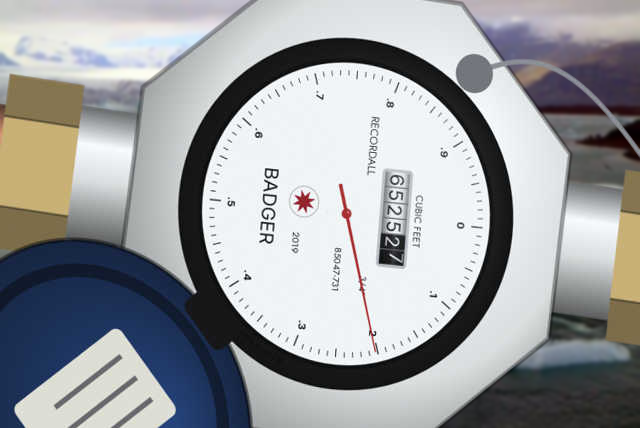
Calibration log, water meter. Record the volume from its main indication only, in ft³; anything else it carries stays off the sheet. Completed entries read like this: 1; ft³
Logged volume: 652527.20; ft³
